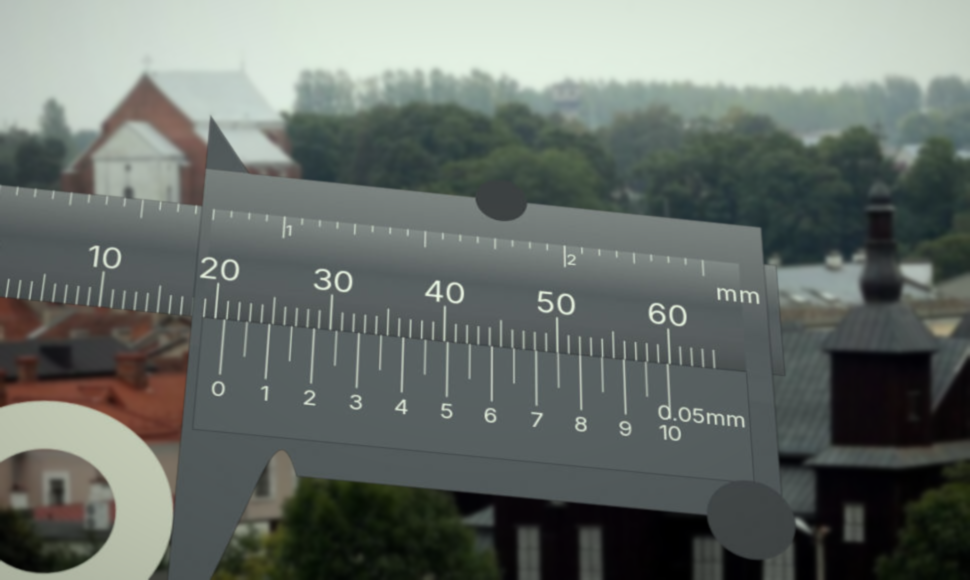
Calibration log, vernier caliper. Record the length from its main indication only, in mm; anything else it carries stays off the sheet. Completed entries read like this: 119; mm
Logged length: 20.8; mm
